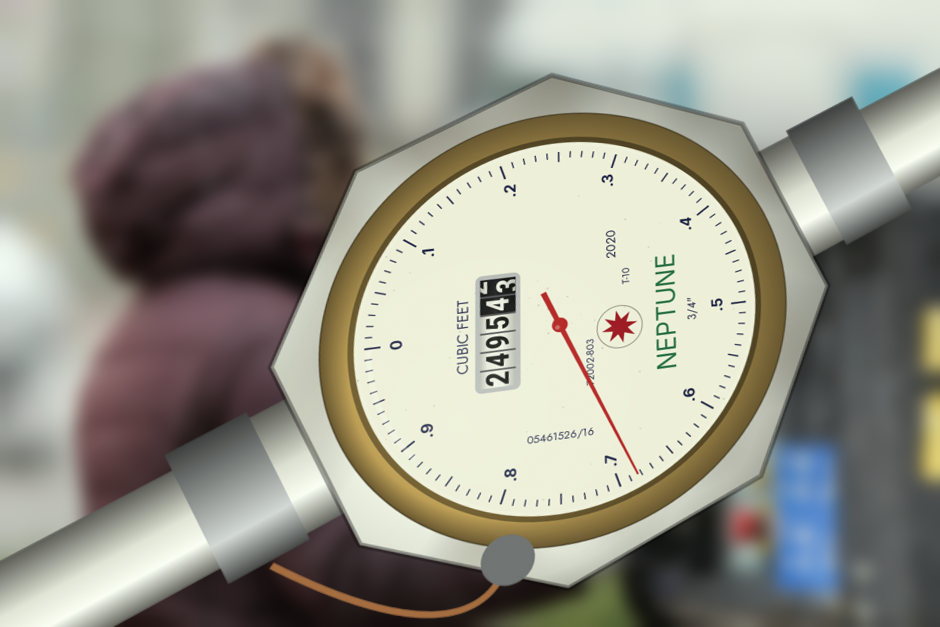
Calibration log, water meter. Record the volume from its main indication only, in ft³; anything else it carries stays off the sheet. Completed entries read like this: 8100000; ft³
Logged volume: 249542.68; ft³
